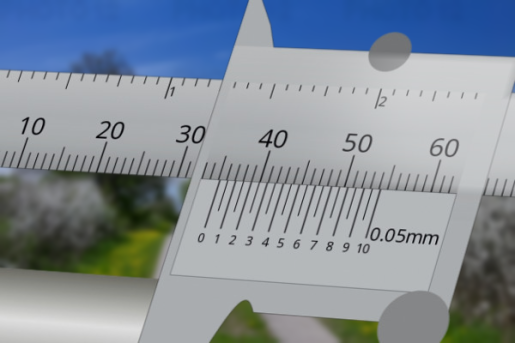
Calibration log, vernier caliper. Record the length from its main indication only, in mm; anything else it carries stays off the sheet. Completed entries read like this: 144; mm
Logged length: 35.2; mm
